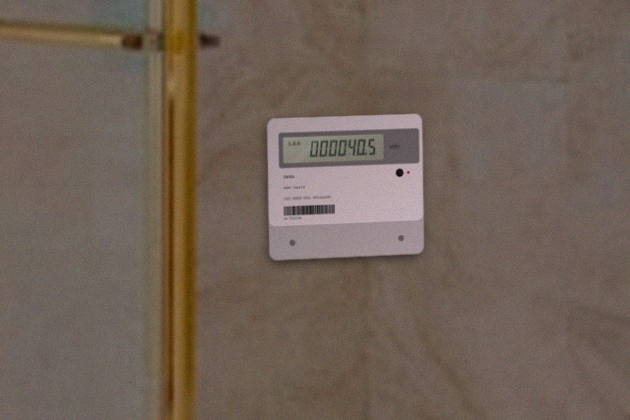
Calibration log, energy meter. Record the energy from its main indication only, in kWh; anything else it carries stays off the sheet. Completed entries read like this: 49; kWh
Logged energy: 40.5; kWh
